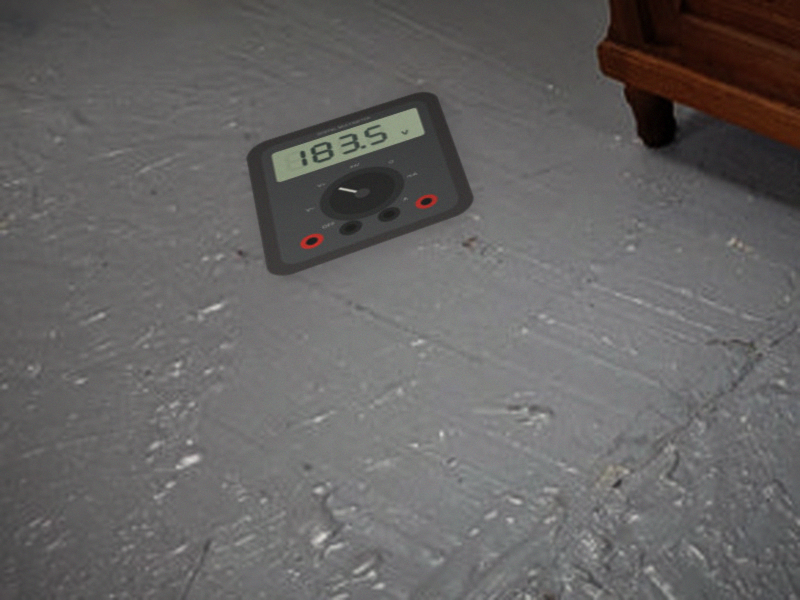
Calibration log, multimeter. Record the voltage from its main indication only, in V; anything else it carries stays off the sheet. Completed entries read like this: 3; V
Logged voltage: 183.5; V
